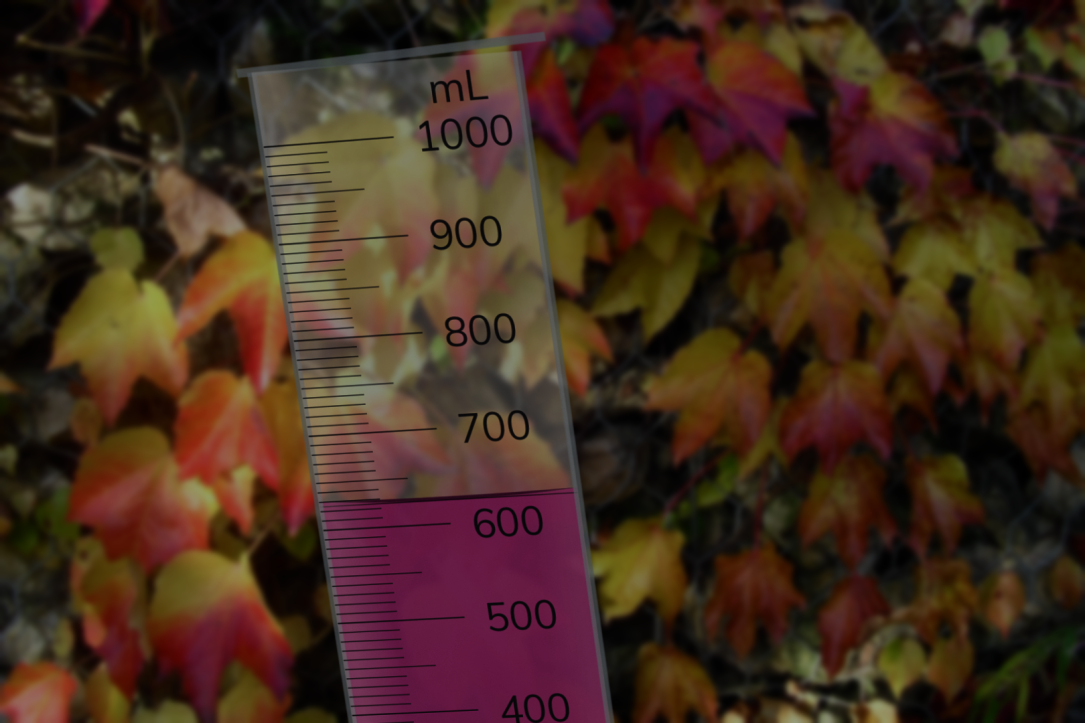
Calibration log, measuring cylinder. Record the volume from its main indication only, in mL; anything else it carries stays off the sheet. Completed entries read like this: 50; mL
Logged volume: 625; mL
